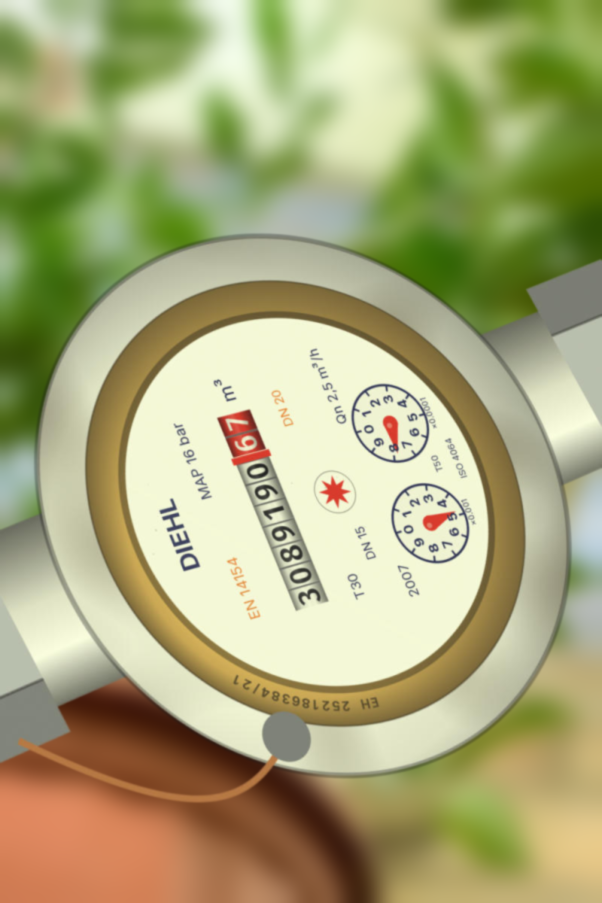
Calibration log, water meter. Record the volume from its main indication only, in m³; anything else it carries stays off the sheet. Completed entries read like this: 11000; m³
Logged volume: 3089190.6747; m³
